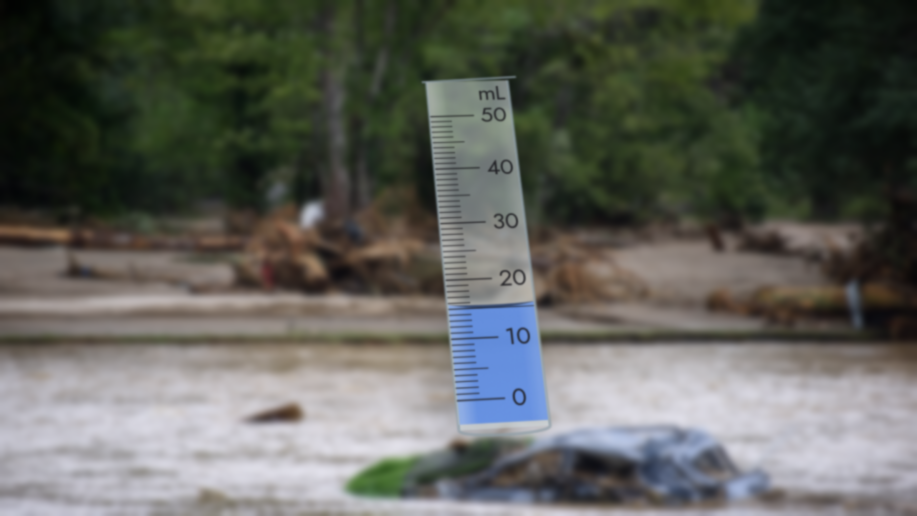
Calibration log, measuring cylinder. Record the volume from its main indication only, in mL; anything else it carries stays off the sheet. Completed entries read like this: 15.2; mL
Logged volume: 15; mL
